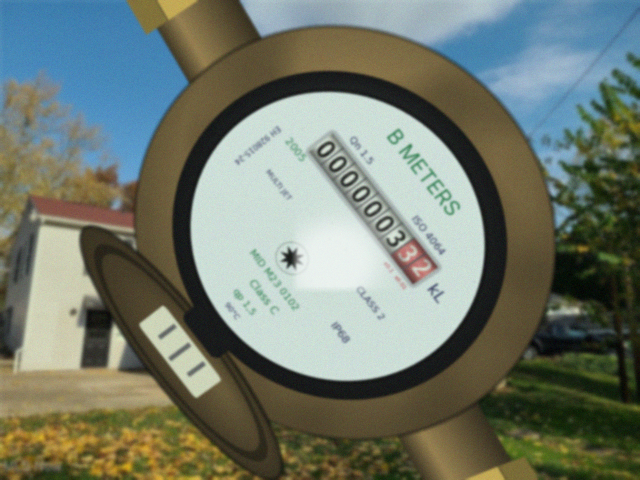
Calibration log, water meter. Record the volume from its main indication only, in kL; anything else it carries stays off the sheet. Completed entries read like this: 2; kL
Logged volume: 3.32; kL
